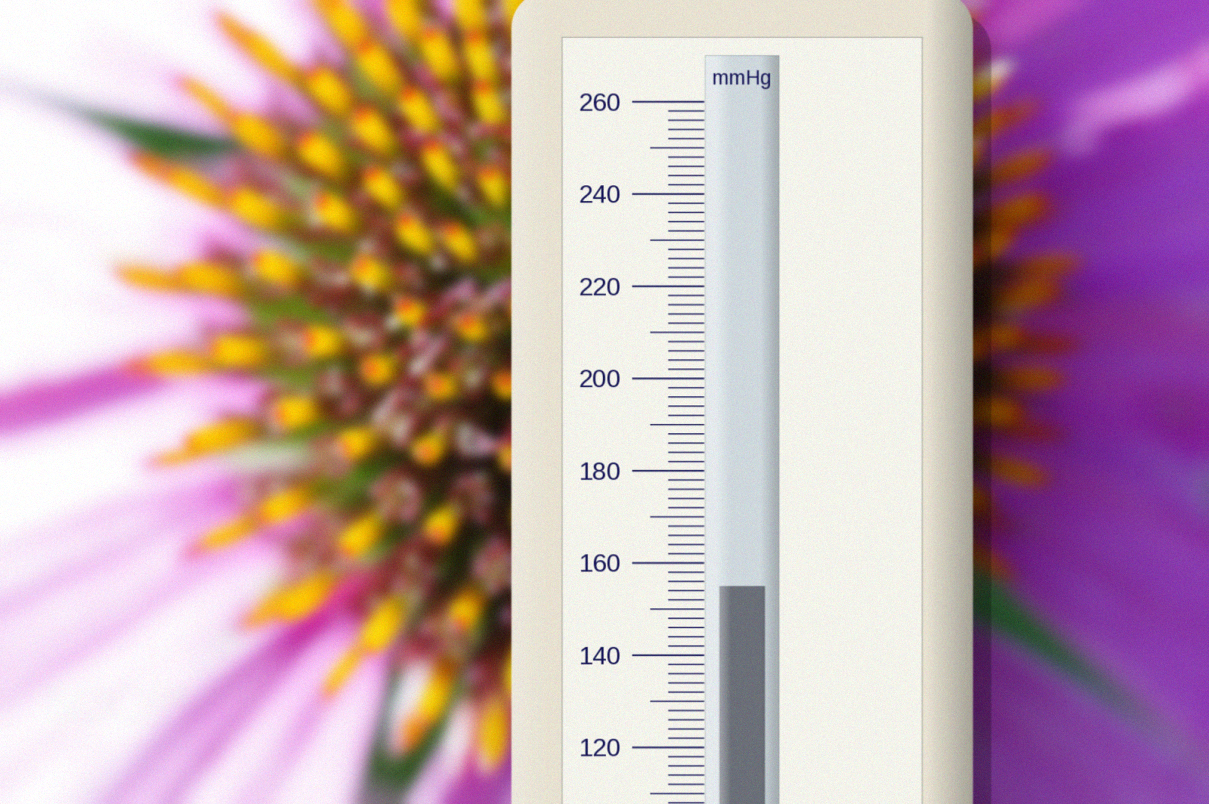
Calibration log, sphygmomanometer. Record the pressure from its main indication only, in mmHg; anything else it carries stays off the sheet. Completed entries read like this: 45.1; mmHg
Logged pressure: 155; mmHg
